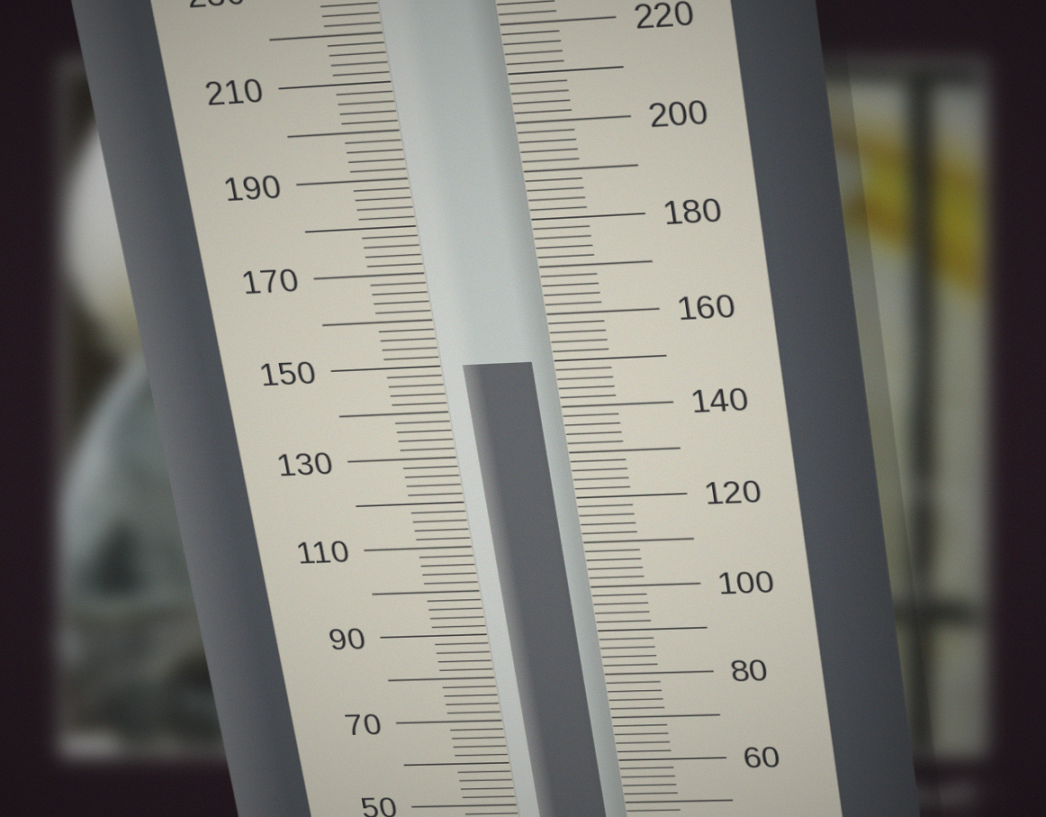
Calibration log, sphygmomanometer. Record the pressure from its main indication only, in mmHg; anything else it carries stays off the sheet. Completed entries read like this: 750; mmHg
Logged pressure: 150; mmHg
